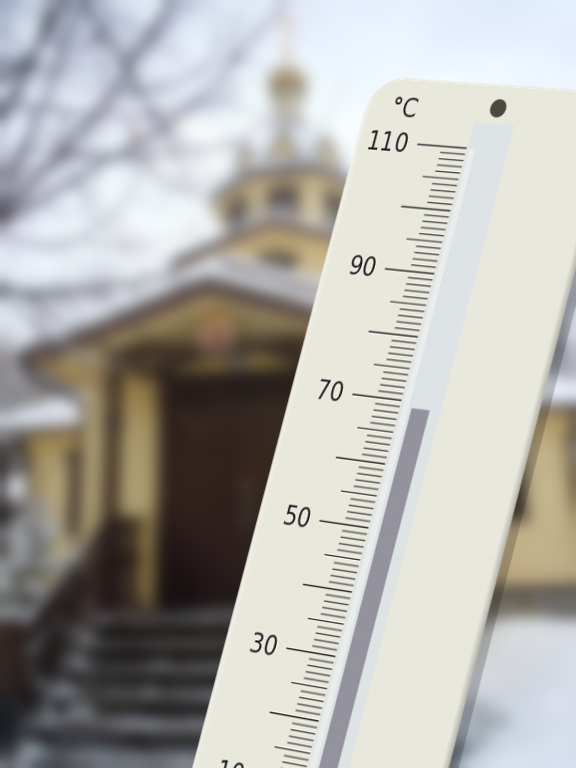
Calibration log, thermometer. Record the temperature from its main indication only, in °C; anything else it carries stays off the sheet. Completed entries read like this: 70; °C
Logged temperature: 69; °C
